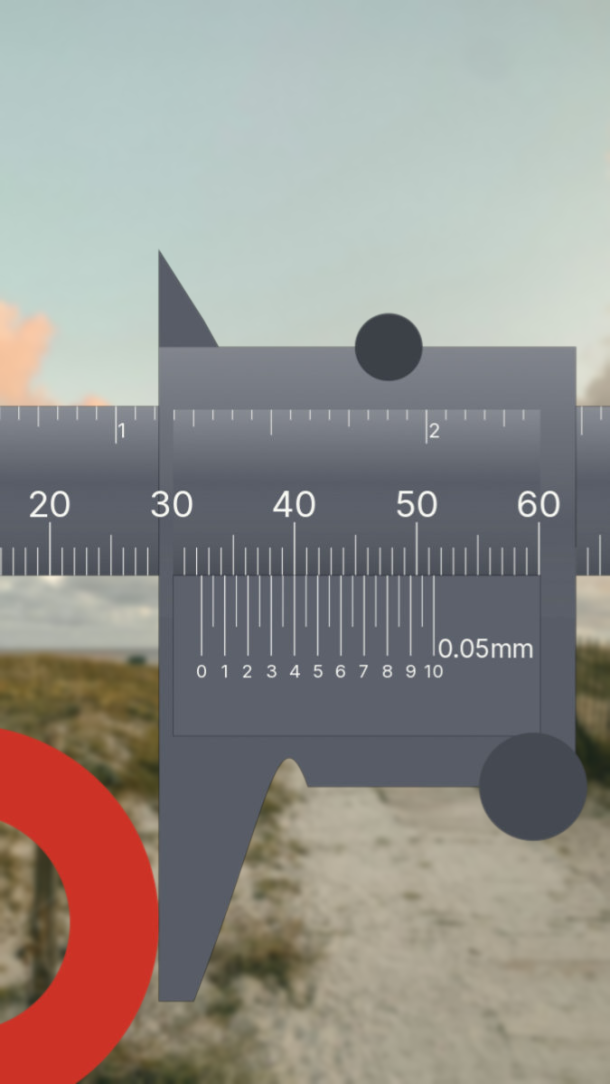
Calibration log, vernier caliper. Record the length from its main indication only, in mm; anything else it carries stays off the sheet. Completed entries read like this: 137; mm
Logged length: 32.4; mm
